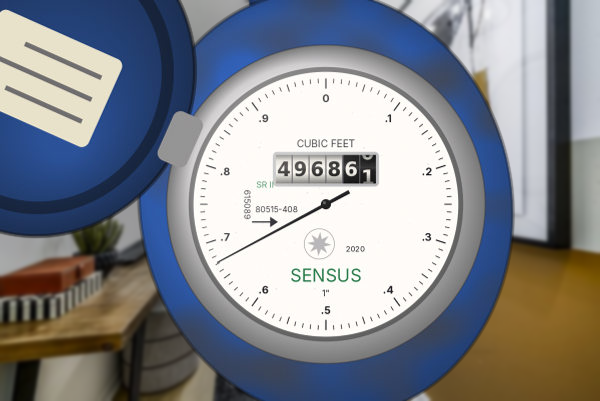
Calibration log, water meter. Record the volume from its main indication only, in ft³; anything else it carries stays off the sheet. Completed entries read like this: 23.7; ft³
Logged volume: 496860.67; ft³
